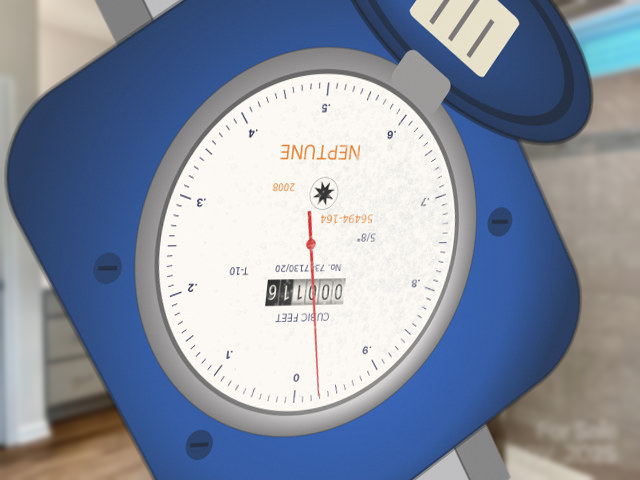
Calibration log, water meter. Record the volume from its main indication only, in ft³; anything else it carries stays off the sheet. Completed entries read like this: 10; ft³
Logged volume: 115.97; ft³
